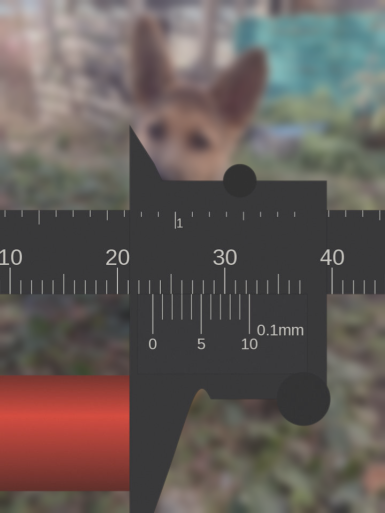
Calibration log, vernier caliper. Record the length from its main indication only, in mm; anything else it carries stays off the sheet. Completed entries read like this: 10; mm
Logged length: 23.3; mm
